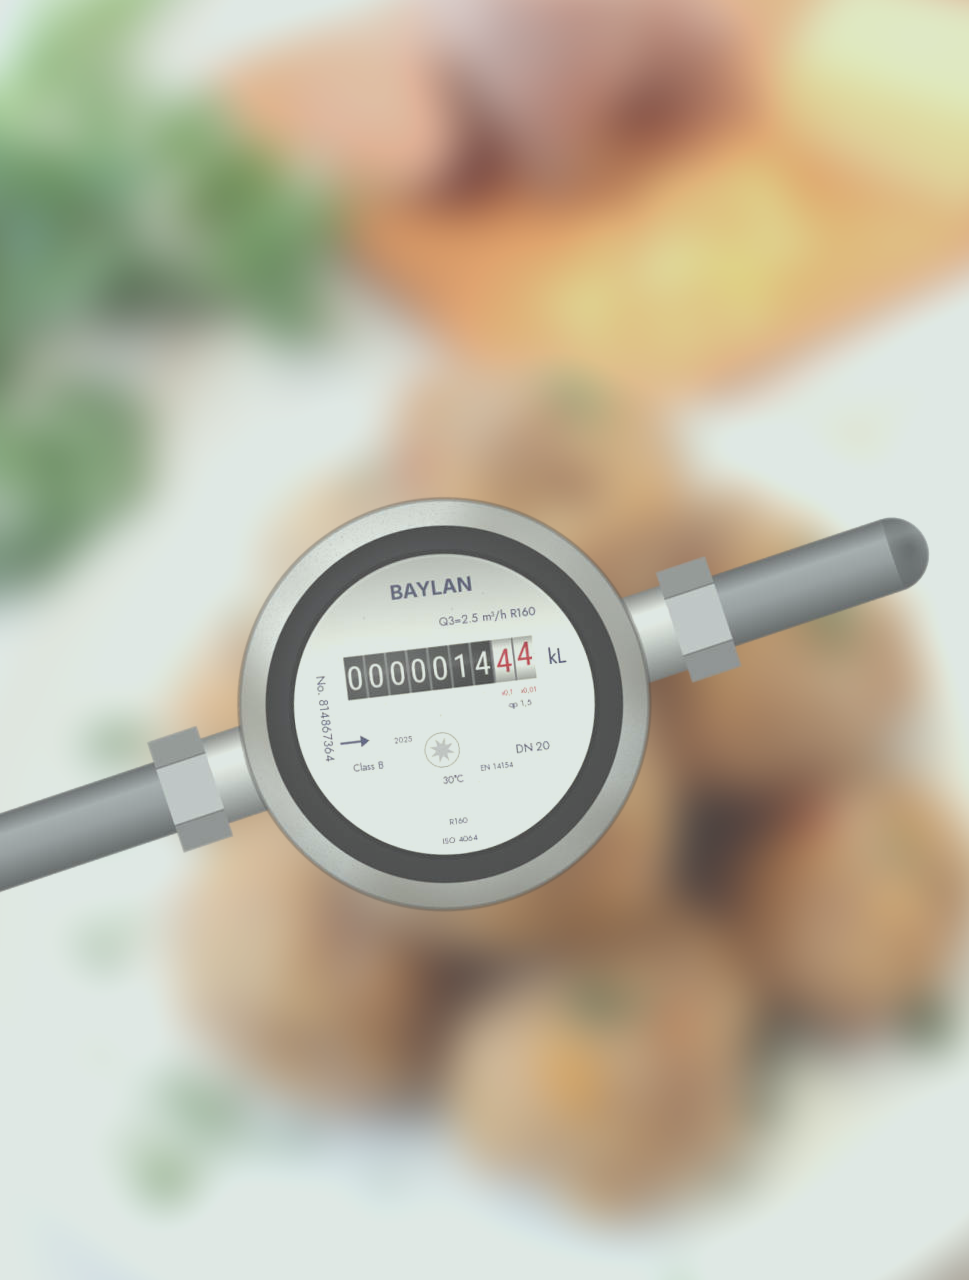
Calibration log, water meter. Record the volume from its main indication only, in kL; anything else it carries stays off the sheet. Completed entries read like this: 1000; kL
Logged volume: 14.44; kL
